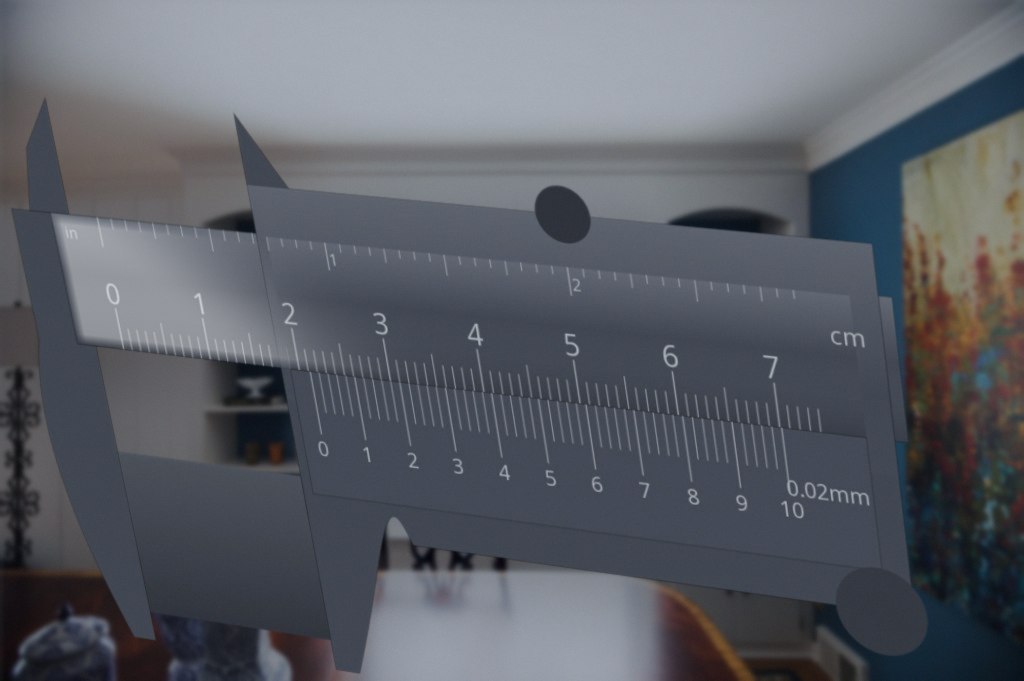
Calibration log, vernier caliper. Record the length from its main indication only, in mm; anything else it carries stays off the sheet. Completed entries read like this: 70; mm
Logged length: 21.2; mm
